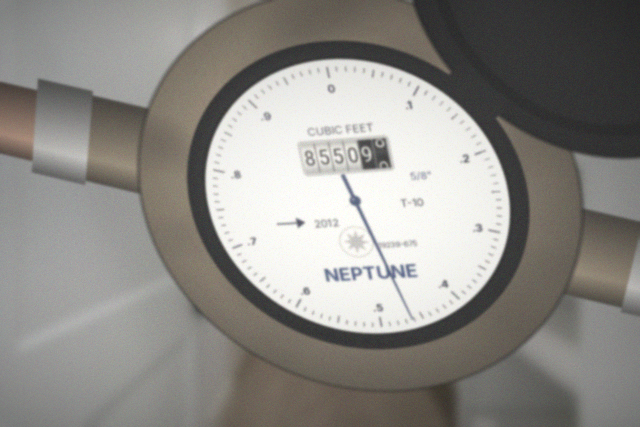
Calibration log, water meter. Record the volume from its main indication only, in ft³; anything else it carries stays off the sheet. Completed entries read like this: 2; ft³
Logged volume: 855098.46; ft³
